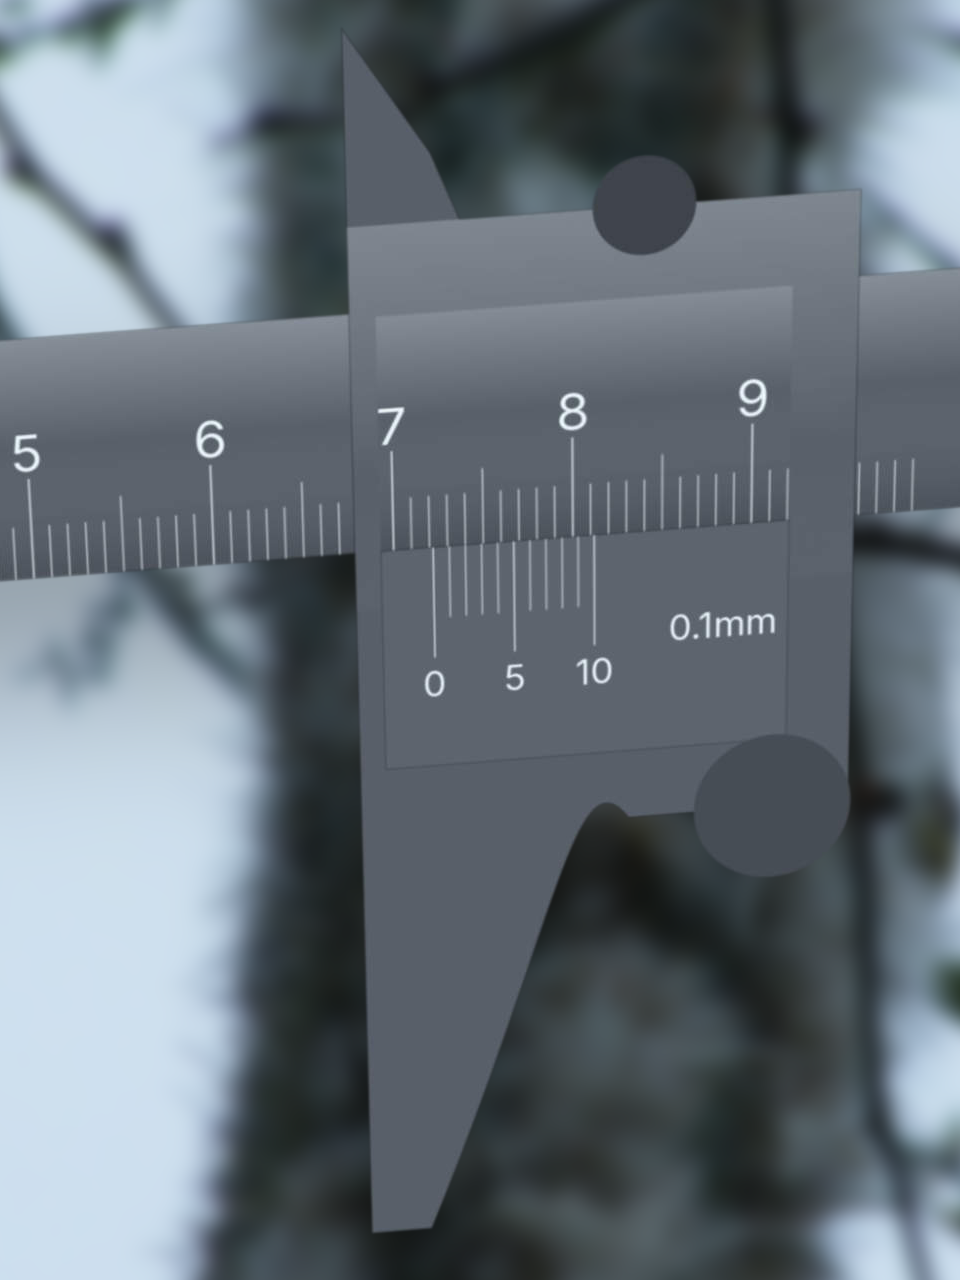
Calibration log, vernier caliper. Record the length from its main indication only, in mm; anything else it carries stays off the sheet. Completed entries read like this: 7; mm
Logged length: 72.2; mm
